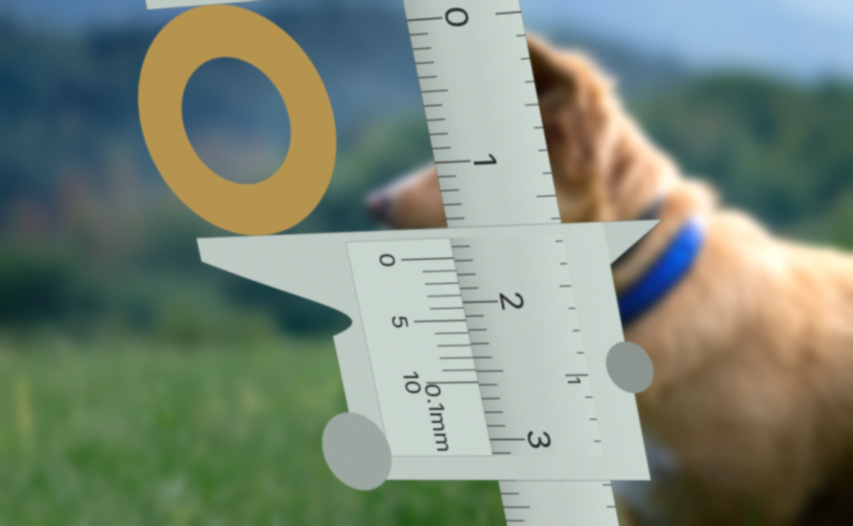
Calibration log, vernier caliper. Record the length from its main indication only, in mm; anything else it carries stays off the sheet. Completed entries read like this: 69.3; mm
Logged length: 16.8; mm
